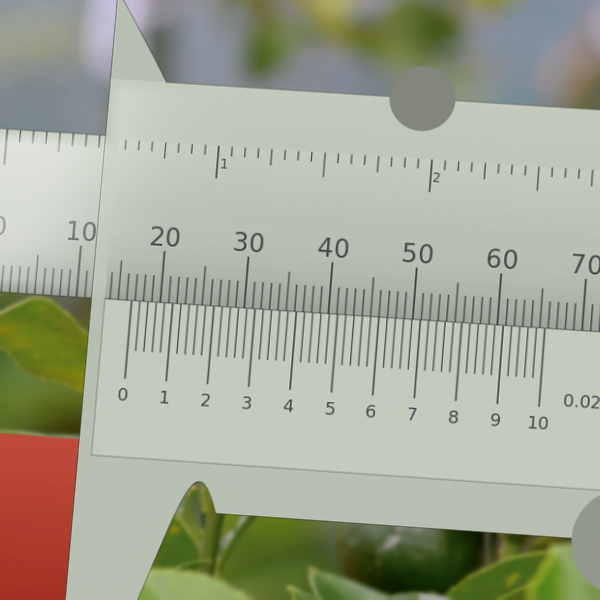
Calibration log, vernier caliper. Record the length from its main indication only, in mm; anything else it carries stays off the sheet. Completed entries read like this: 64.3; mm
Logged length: 16.6; mm
